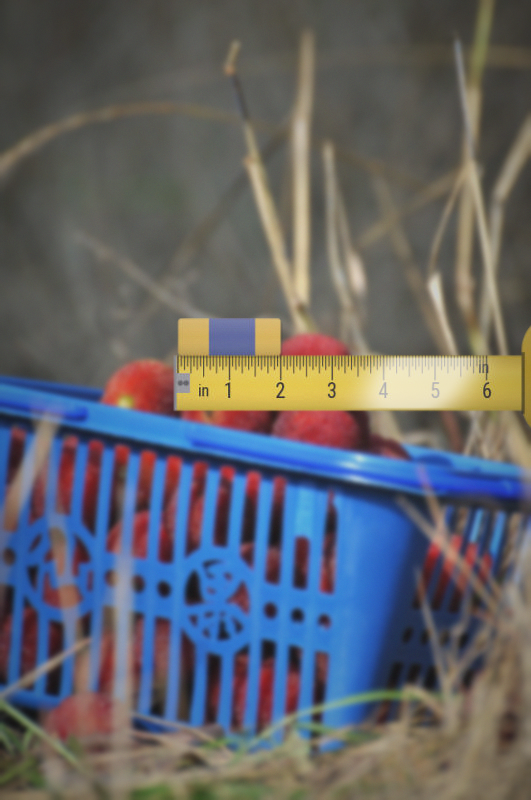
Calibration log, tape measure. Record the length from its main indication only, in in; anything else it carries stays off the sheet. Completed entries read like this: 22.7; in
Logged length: 2; in
